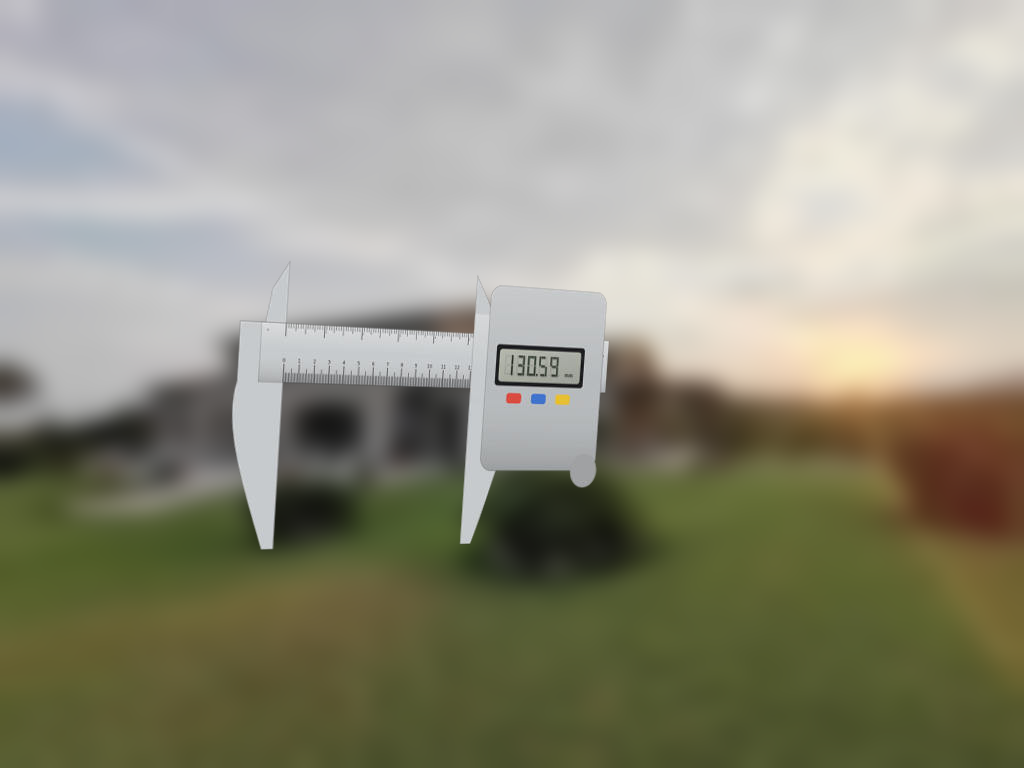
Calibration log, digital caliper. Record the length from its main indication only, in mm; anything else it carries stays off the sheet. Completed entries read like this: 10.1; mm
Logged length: 130.59; mm
